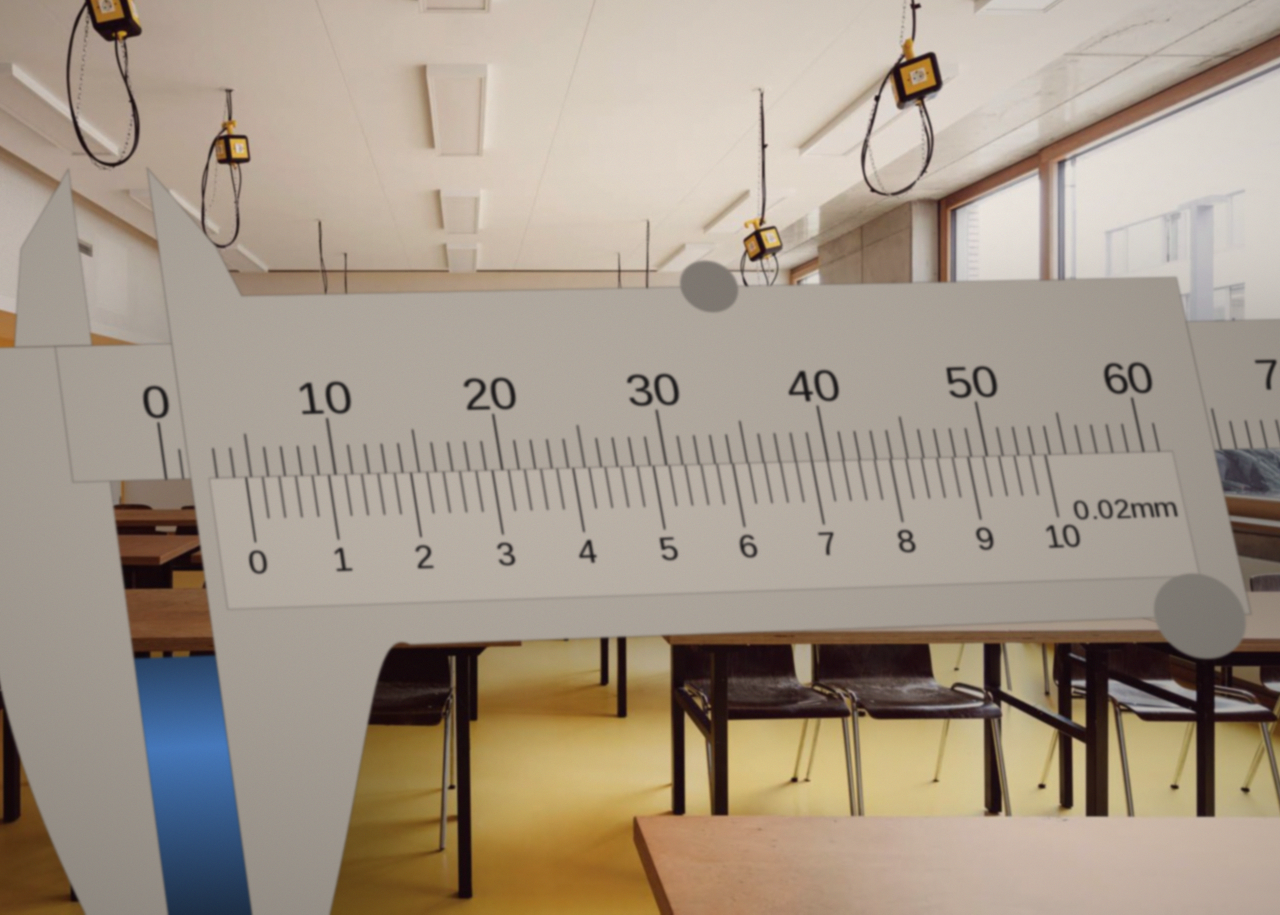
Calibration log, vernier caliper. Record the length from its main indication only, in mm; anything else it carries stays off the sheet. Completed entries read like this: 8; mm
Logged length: 4.7; mm
